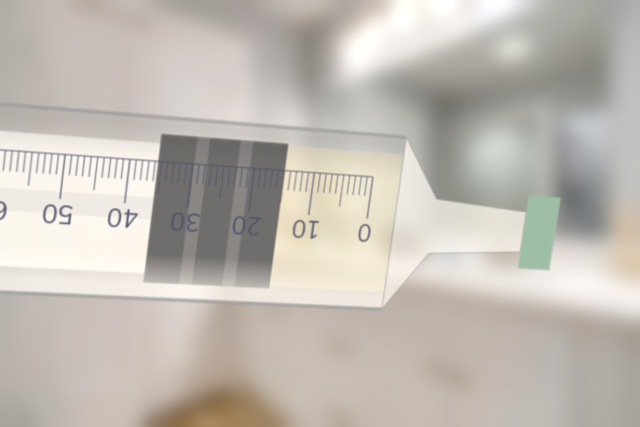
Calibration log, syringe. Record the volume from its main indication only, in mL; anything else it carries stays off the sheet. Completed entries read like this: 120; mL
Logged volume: 15; mL
